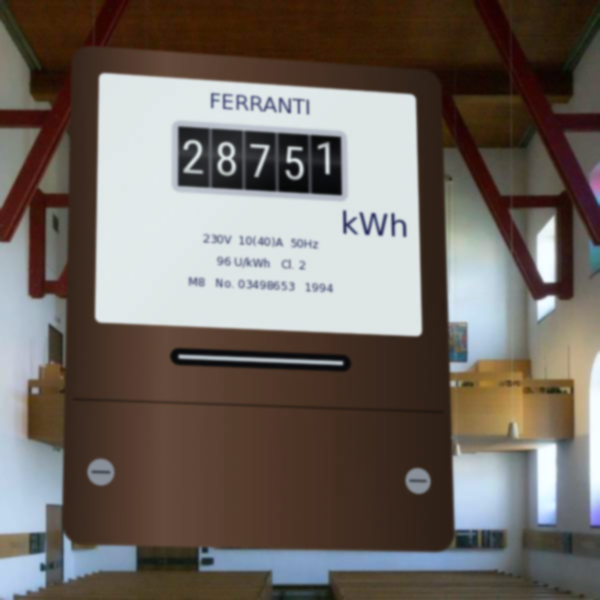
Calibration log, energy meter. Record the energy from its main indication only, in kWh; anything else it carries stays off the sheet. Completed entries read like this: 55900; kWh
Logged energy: 28751; kWh
